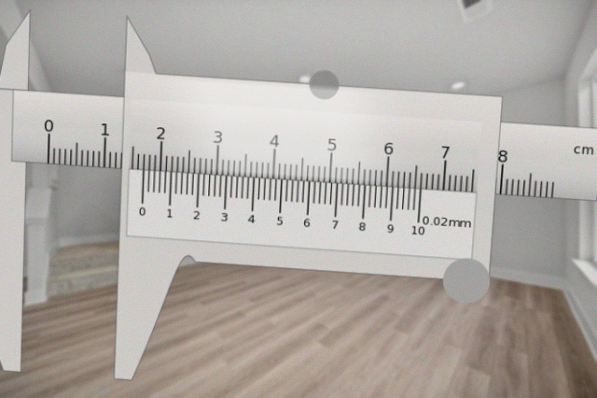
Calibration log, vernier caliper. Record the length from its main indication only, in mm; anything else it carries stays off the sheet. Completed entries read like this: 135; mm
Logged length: 17.0; mm
